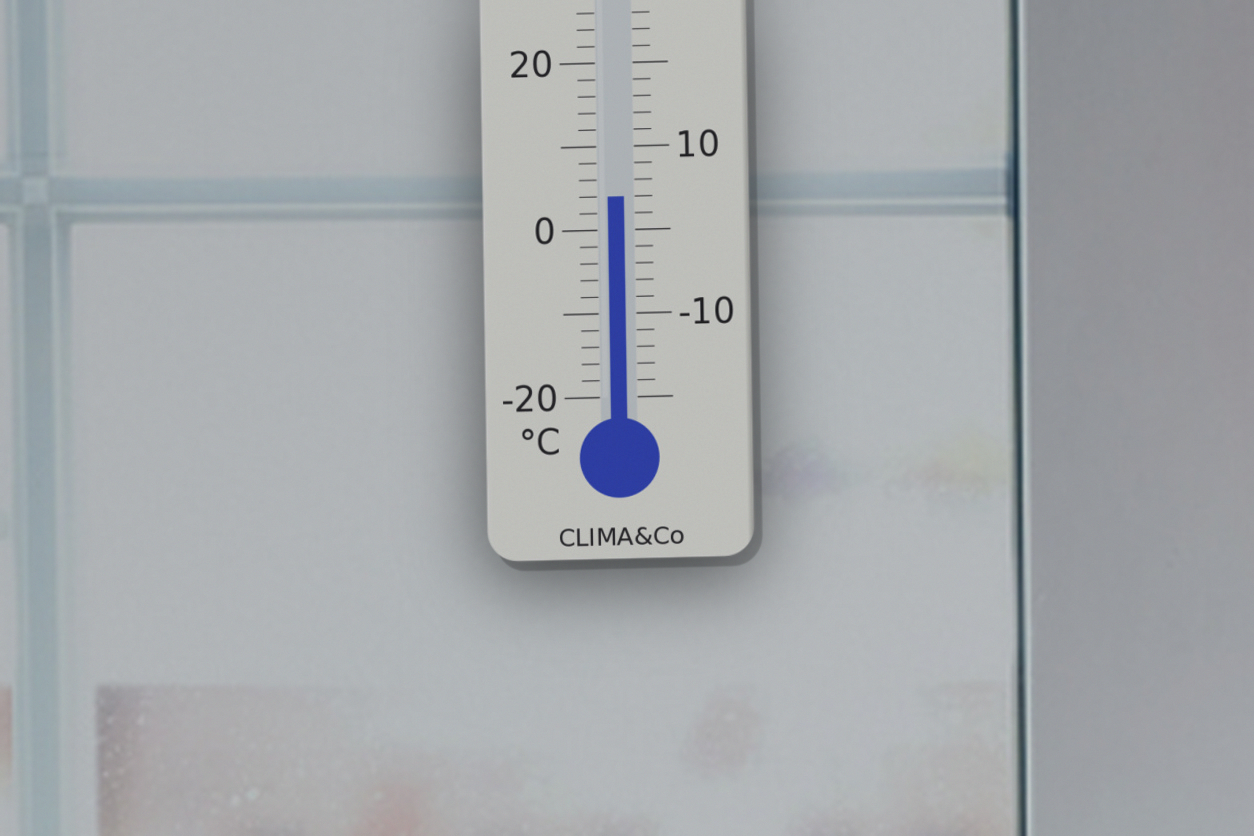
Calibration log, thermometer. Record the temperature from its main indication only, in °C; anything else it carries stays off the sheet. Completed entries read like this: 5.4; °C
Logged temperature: 4; °C
